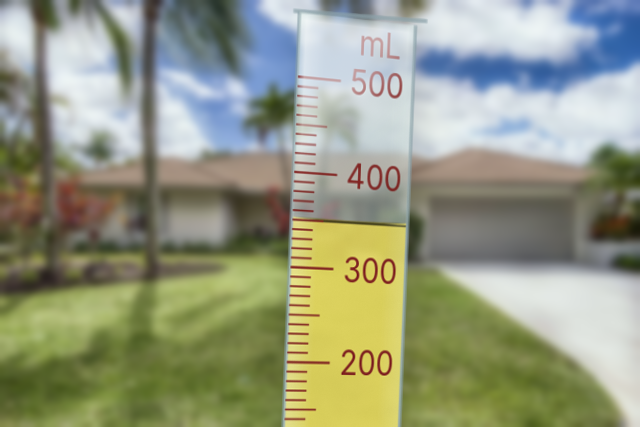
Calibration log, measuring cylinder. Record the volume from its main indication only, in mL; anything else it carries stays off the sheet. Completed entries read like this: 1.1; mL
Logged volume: 350; mL
